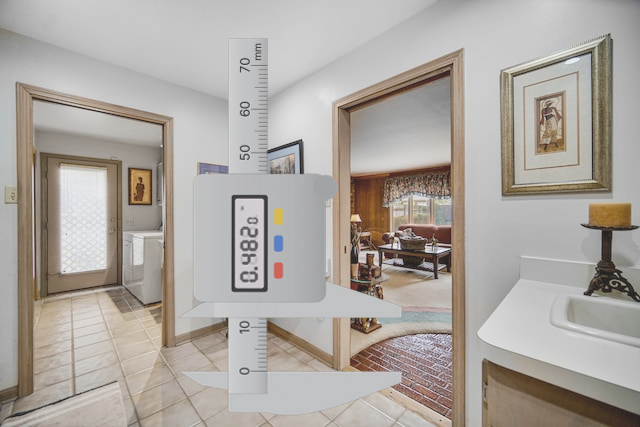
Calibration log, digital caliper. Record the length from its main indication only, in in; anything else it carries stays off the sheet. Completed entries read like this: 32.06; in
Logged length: 0.4820; in
